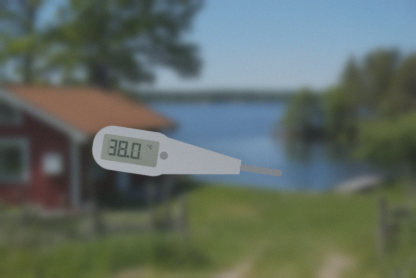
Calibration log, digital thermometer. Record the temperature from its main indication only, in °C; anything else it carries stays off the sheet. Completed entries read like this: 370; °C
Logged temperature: 38.0; °C
